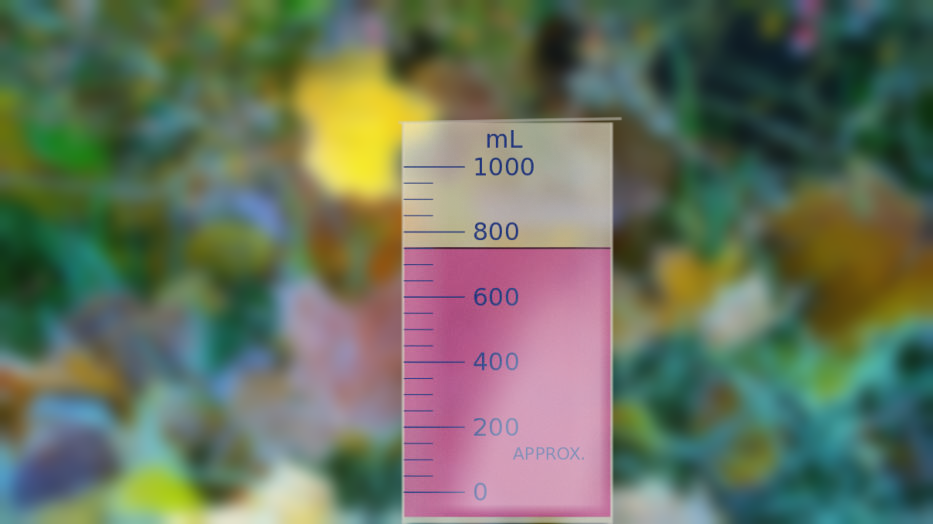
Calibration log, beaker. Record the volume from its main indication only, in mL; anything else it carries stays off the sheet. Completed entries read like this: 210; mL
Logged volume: 750; mL
